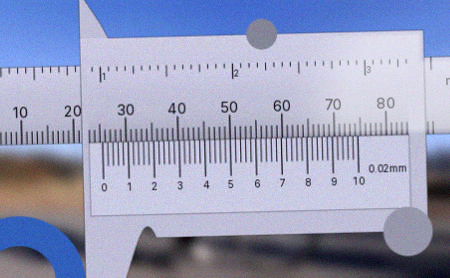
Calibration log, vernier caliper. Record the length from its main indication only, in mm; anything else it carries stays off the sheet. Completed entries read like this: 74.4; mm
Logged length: 25.5; mm
